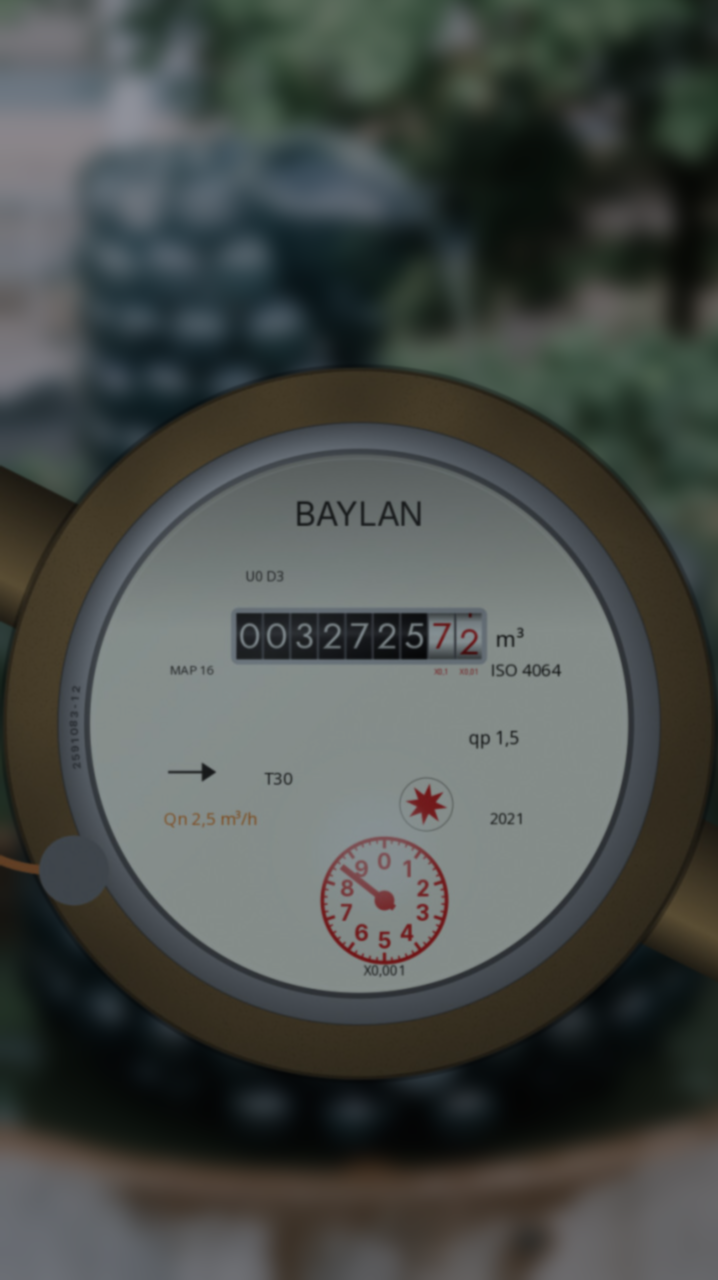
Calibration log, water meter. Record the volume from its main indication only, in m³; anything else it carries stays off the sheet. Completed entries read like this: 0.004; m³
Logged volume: 32725.718; m³
